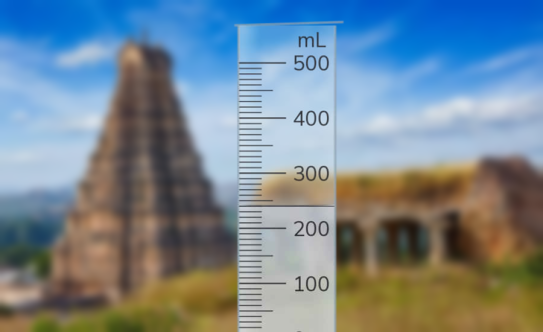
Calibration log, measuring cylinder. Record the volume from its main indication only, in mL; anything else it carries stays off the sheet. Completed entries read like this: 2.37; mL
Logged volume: 240; mL
